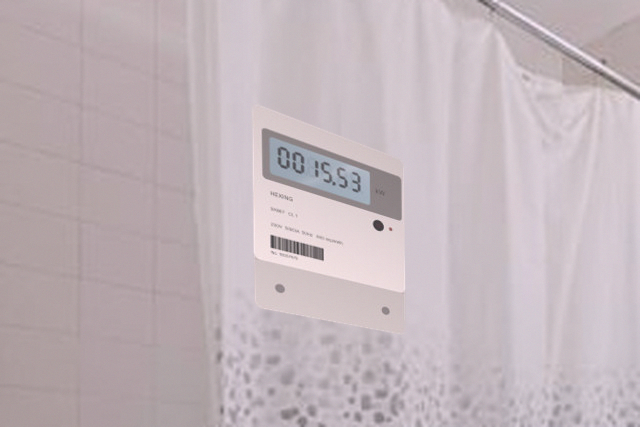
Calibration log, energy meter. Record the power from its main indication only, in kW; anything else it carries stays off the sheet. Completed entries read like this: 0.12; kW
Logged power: 15.53; kW
